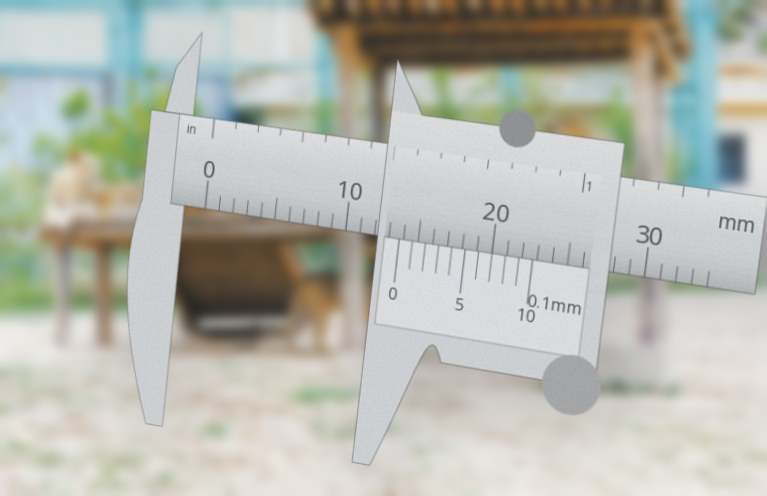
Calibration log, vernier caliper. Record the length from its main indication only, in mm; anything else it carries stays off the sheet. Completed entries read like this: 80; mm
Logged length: 13.7; mm
